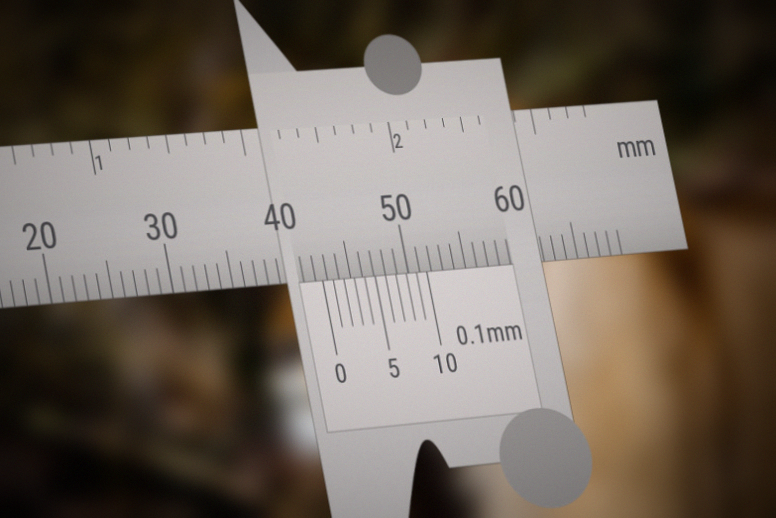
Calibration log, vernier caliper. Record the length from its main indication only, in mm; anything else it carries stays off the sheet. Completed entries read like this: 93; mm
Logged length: 42.6; mm
